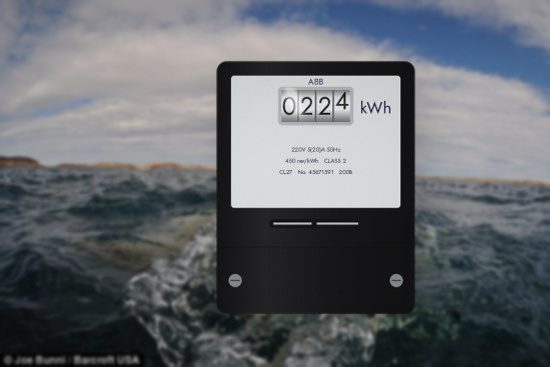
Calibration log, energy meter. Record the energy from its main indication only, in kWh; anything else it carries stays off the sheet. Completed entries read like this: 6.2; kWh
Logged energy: 224; kWh
